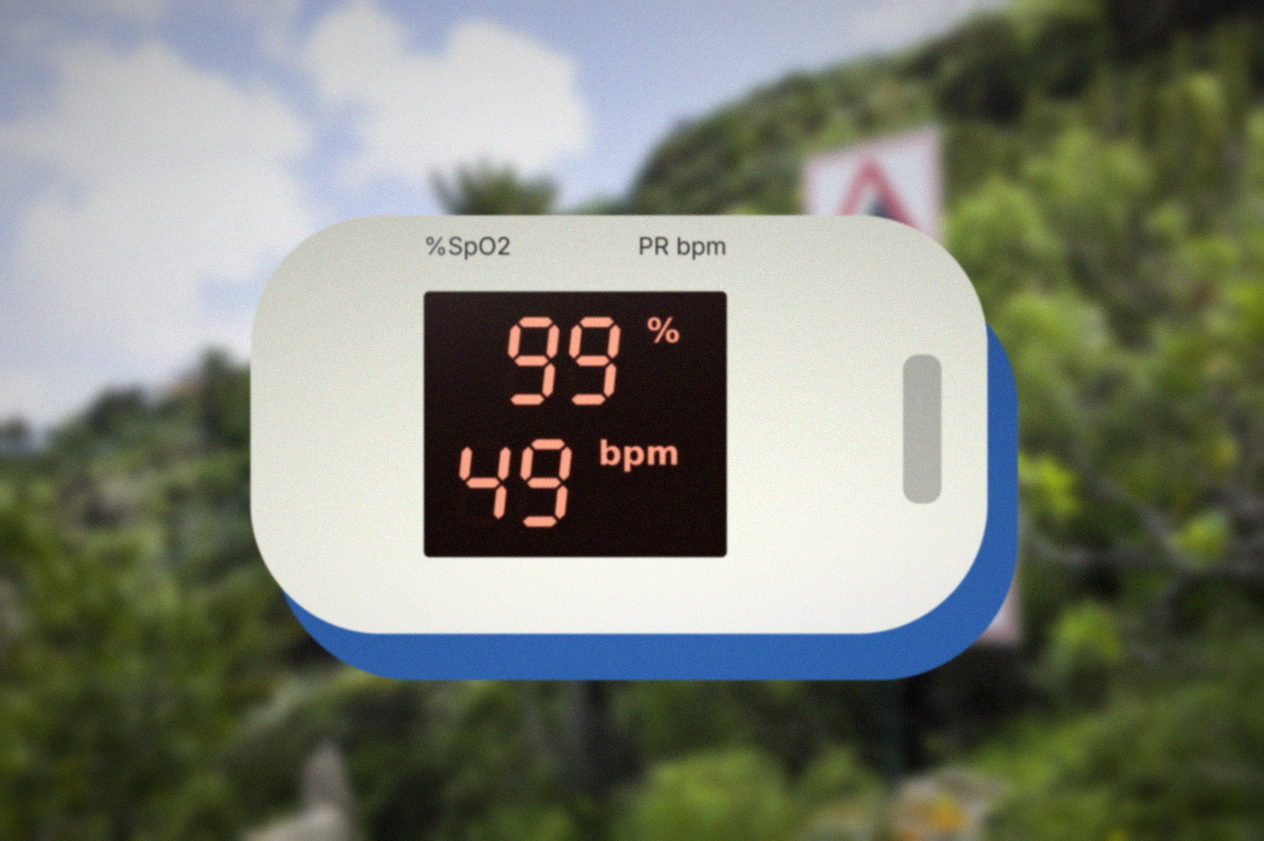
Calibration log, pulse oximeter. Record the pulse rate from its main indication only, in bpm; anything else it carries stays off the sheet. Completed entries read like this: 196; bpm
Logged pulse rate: 49; bpm
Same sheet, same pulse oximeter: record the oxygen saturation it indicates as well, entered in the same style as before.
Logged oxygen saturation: 99; %
